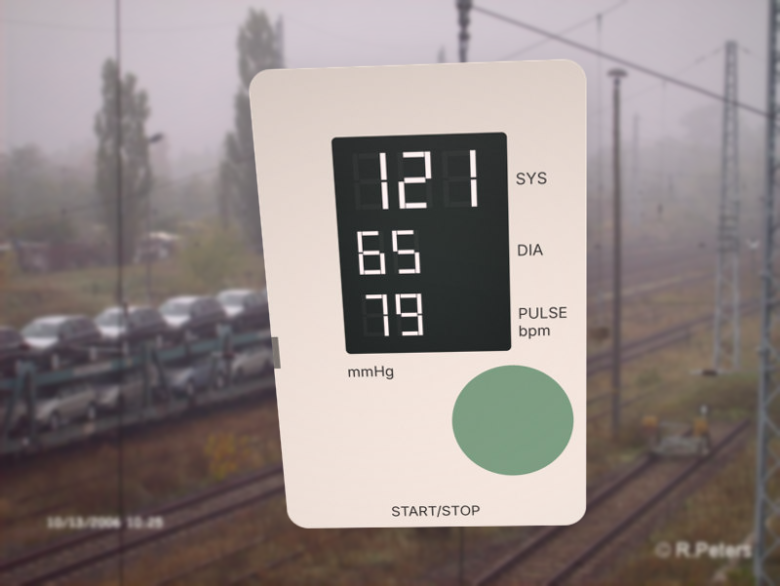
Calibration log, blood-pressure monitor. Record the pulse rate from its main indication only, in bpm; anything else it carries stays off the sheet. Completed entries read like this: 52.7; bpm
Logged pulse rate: 79; bpm
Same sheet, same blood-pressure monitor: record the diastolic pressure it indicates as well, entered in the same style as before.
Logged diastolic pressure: 65; mmHg
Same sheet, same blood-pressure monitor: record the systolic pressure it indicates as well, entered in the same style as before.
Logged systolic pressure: 121; mmHg
